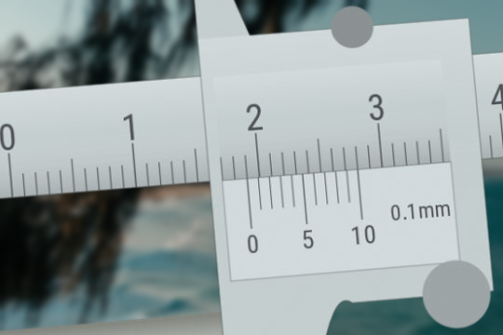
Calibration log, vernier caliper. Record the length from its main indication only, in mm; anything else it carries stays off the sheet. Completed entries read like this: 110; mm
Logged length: 19.0; mm
